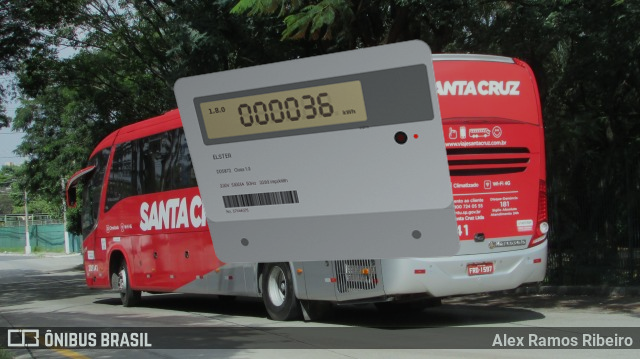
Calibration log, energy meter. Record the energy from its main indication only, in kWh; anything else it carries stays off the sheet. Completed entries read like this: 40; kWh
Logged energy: 36; kWh
